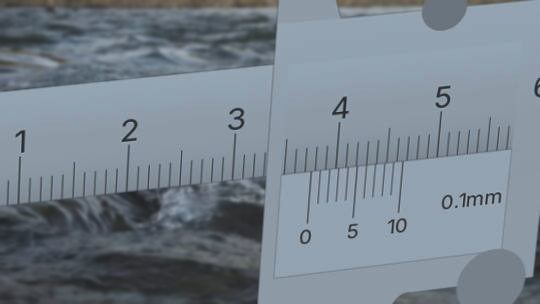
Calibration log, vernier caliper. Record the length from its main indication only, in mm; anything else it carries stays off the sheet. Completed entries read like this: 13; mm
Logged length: 37.6; mm
